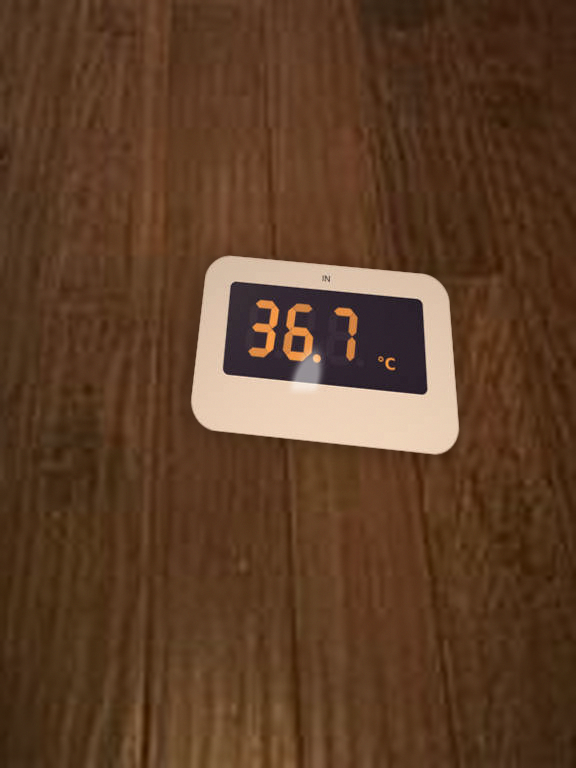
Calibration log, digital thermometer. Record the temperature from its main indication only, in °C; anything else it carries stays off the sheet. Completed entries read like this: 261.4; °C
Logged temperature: 36.7; °C
